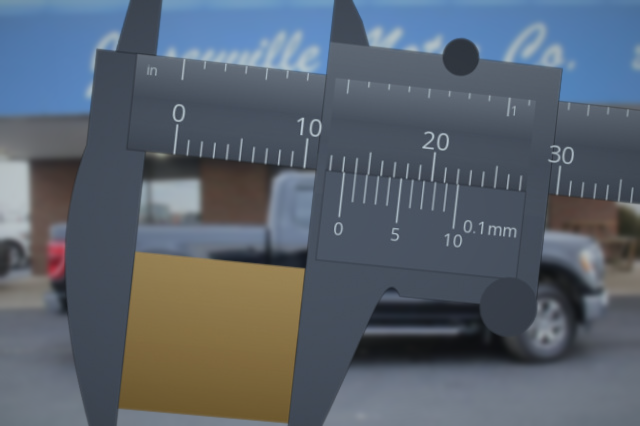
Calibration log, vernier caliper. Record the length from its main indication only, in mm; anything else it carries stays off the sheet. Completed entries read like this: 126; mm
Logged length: 13.1; mm
